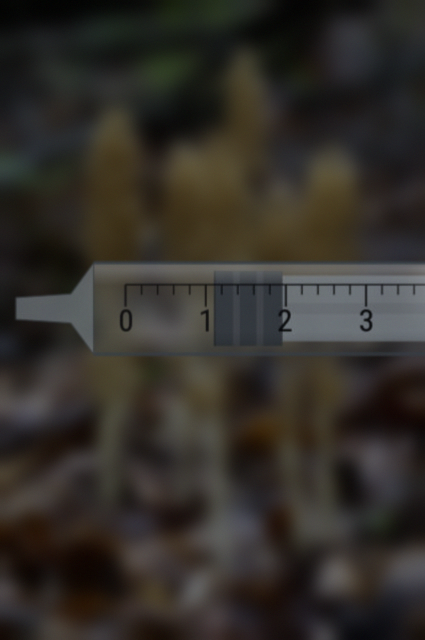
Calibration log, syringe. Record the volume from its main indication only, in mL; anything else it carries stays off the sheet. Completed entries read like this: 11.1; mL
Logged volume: 1.1; mL
